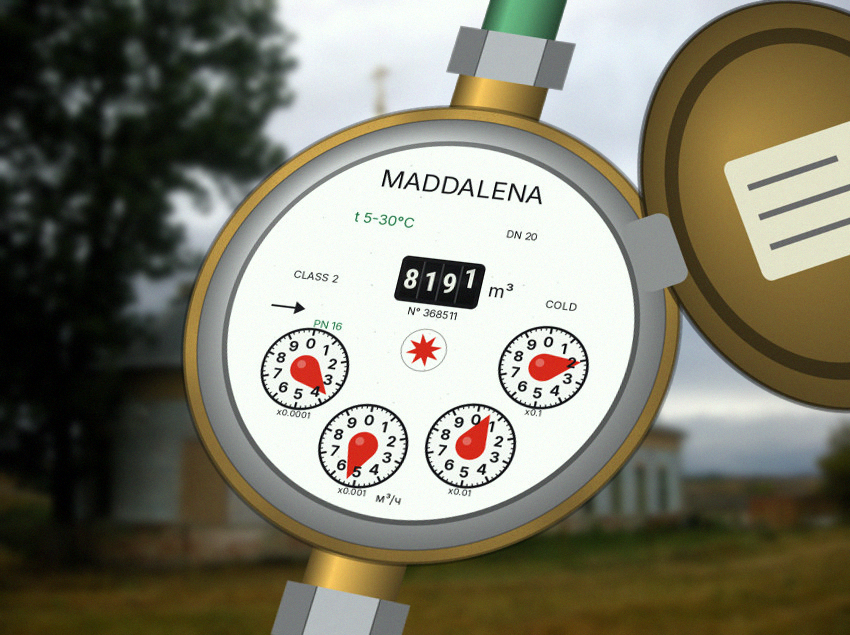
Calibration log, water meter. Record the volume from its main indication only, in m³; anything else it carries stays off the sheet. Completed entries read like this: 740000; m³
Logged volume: 8191.2053; m³
